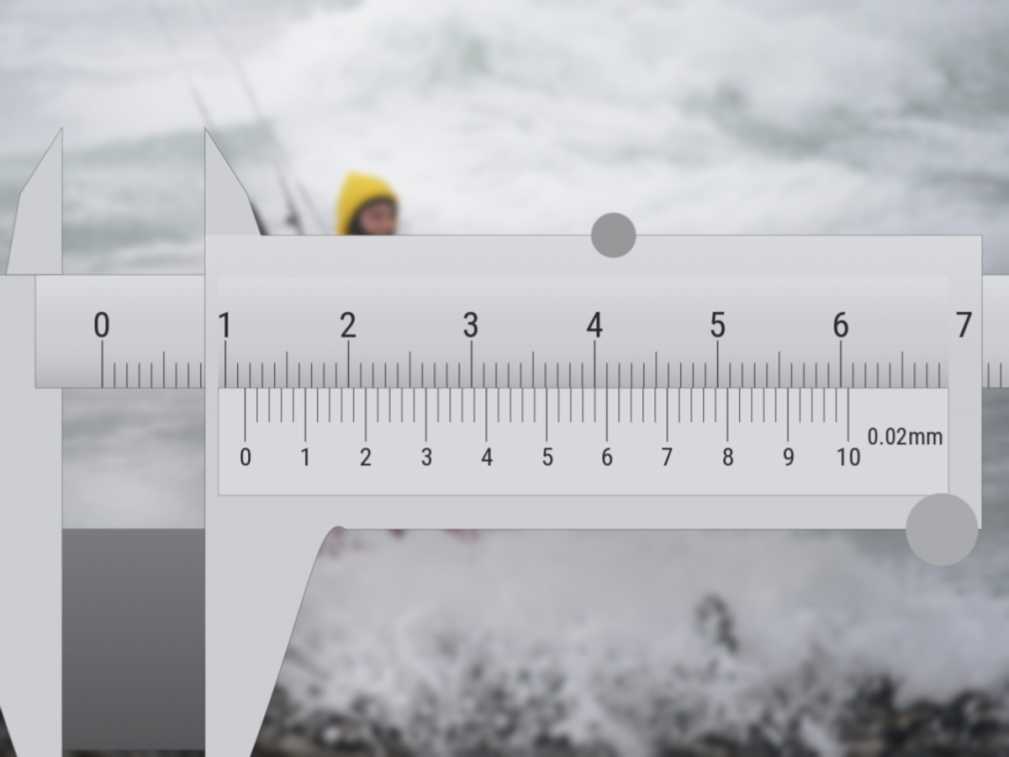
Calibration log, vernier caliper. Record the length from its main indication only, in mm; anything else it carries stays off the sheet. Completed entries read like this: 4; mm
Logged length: 11.6; mm
